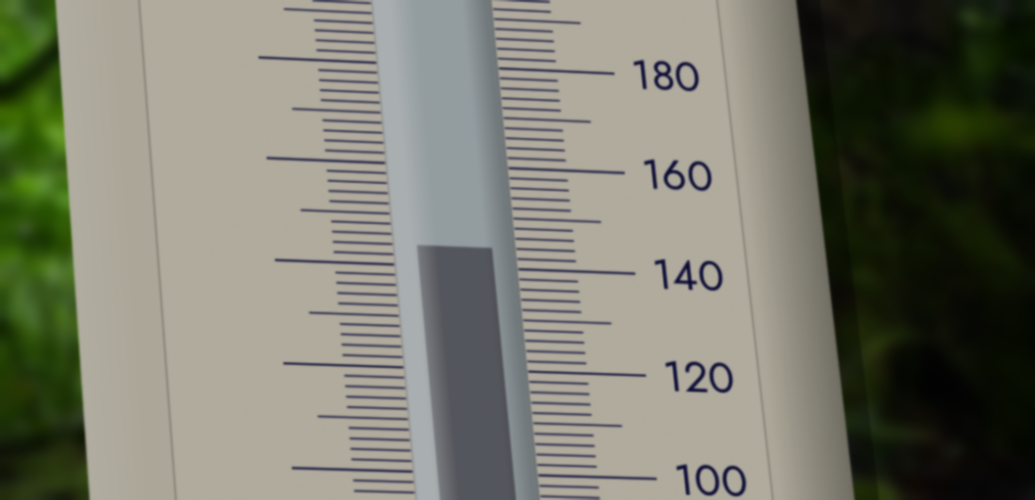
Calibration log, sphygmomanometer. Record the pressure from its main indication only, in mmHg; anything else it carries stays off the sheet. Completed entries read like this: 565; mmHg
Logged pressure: 144; mmHg
